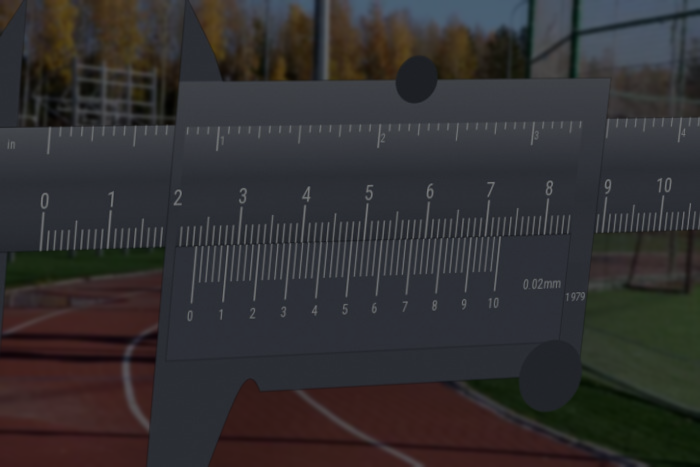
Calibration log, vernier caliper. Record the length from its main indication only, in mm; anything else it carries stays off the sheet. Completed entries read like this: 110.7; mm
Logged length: 23.5; mm
